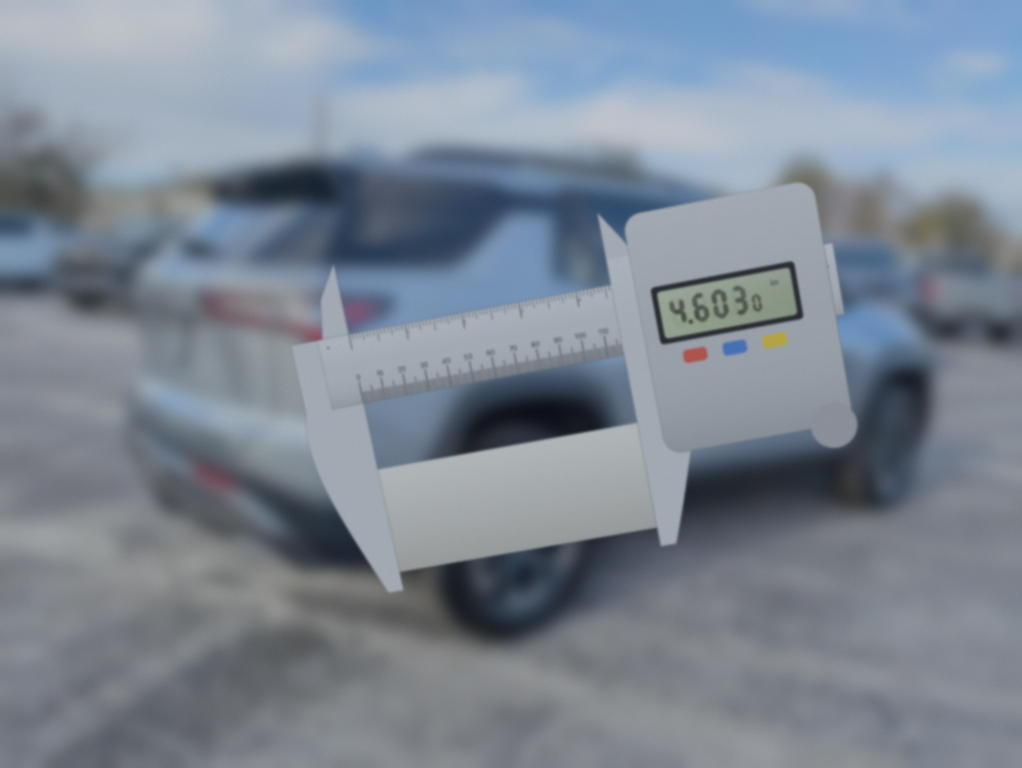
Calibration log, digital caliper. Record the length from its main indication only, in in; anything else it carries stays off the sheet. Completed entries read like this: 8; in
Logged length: 4.6030; in
